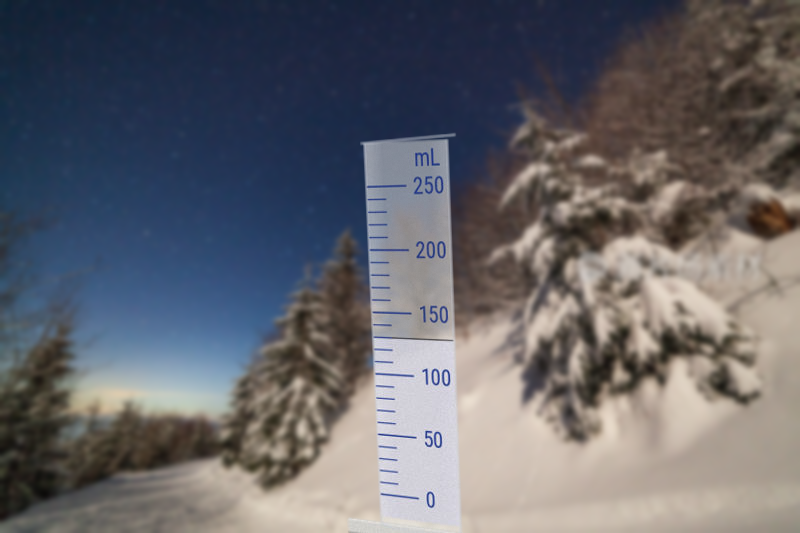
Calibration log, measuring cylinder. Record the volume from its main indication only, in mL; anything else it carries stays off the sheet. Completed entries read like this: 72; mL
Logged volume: 130; mL
